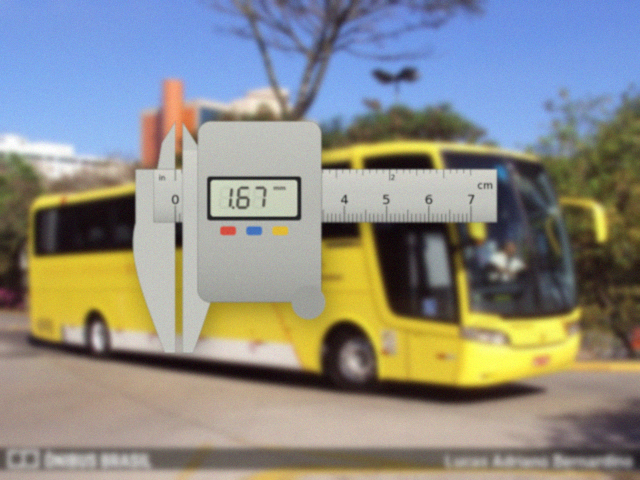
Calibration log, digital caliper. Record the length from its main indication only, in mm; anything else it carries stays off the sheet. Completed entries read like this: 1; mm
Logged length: 1.67; mm
